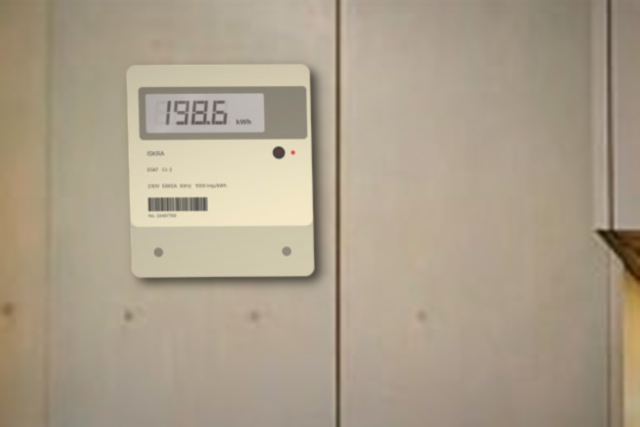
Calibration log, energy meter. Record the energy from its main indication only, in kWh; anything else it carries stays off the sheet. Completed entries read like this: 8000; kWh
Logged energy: 198.6; kWh
